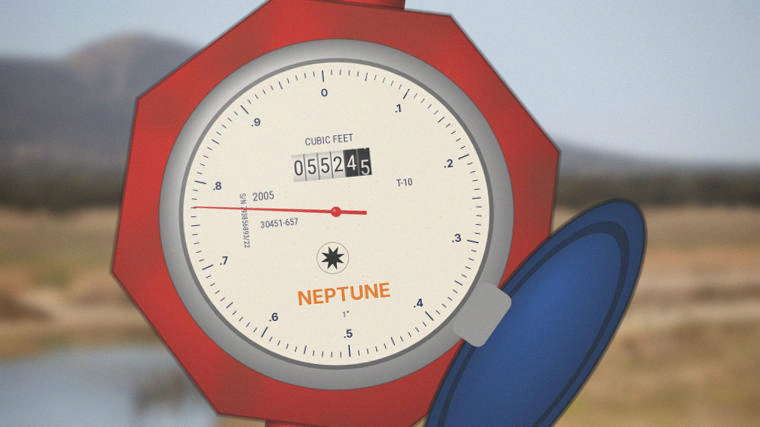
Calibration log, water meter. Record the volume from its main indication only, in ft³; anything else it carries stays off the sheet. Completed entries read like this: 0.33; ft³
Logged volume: 55244.77; ft³
